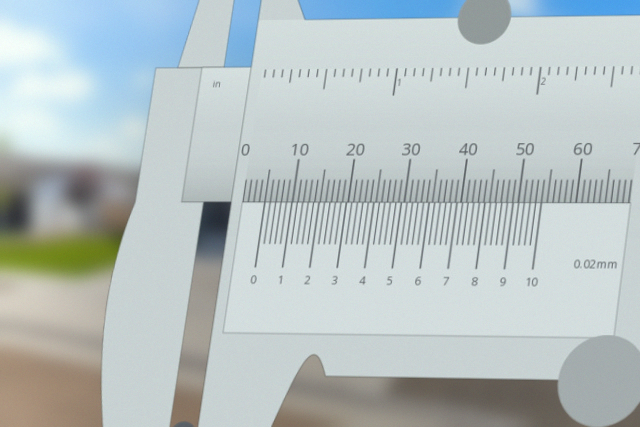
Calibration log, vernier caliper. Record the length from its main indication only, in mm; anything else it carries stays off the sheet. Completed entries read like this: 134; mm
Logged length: 5.0; mm
